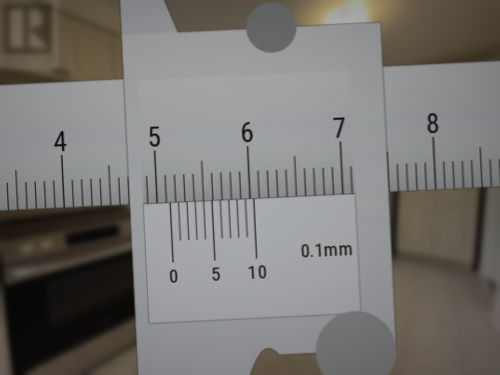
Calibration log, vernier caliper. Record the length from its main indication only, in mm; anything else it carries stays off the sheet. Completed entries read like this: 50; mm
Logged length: 51.4; mm
